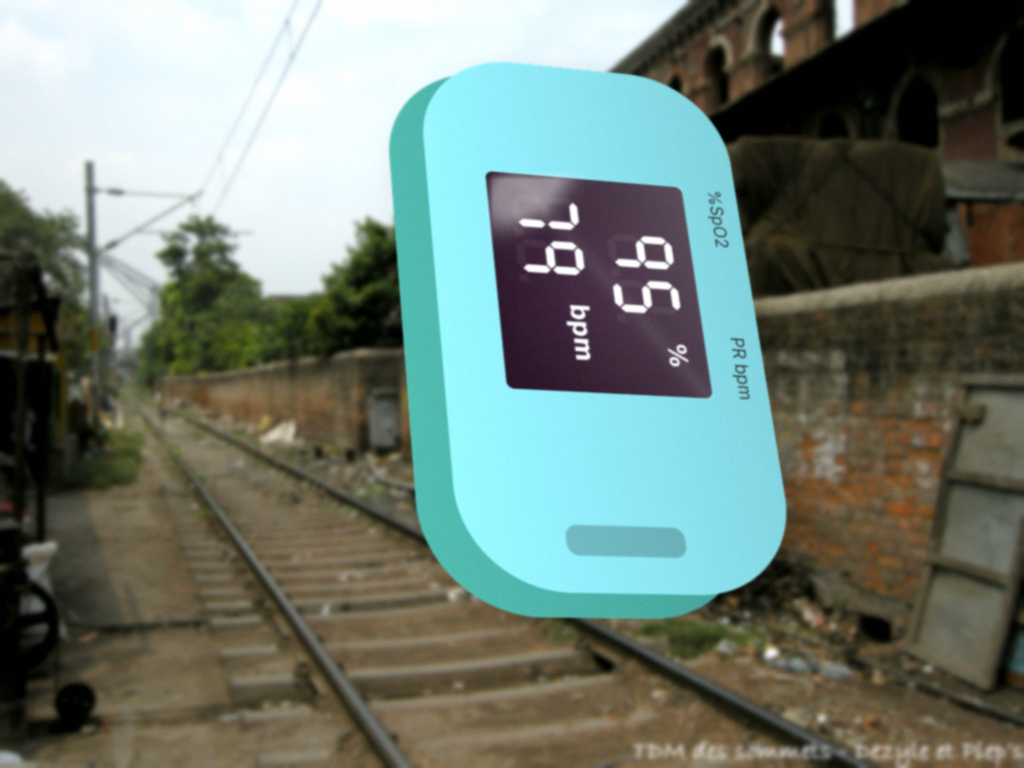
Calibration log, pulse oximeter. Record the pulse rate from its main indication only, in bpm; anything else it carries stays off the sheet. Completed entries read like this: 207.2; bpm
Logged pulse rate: 79; bpm
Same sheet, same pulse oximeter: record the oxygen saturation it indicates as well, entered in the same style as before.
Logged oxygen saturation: 95; %
